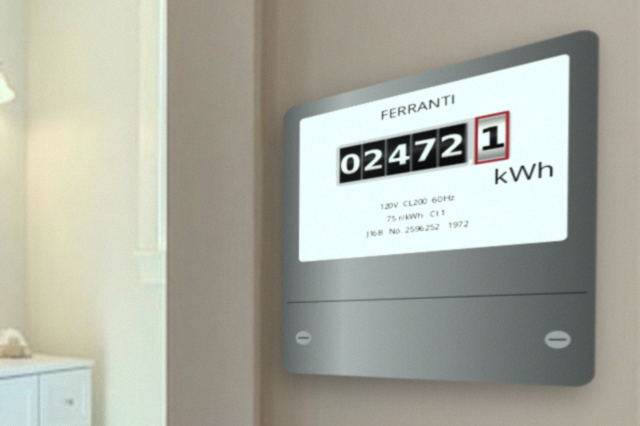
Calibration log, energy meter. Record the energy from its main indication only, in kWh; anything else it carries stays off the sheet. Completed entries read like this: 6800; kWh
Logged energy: 2472.1; kWh
